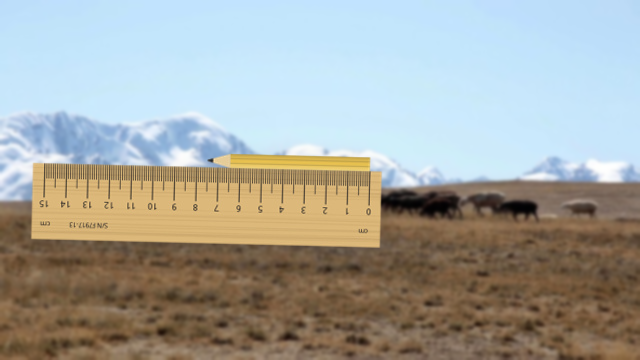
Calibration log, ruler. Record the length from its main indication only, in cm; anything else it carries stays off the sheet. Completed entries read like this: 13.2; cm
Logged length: 7.5; cm
